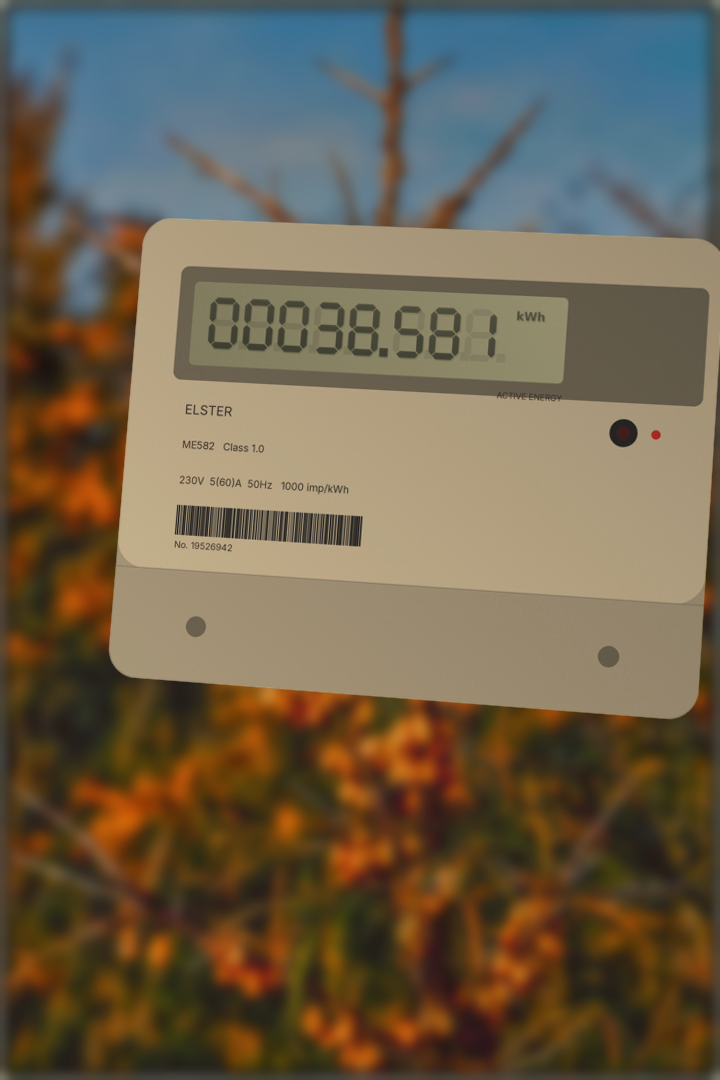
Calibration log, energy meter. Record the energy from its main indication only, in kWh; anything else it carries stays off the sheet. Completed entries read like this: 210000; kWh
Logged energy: 38.581; kWh
